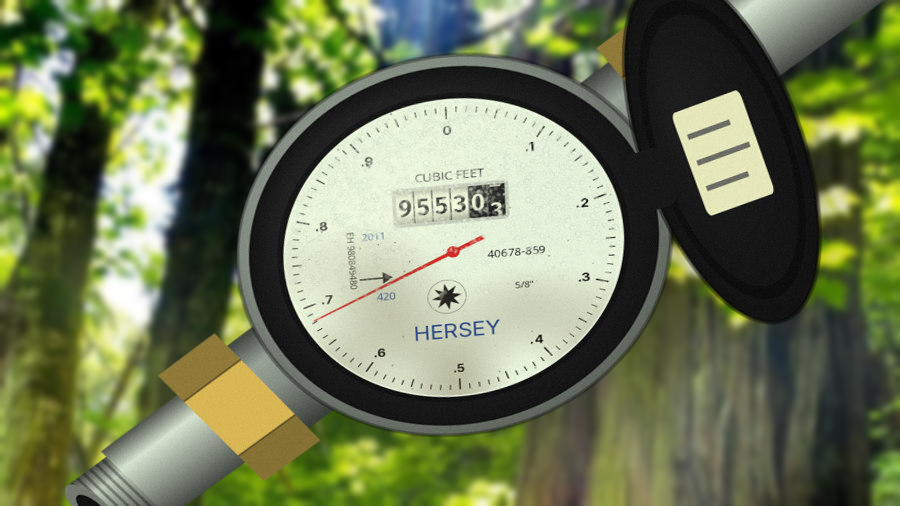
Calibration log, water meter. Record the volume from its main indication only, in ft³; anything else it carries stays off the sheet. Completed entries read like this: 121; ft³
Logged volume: 955302.68; ft³
